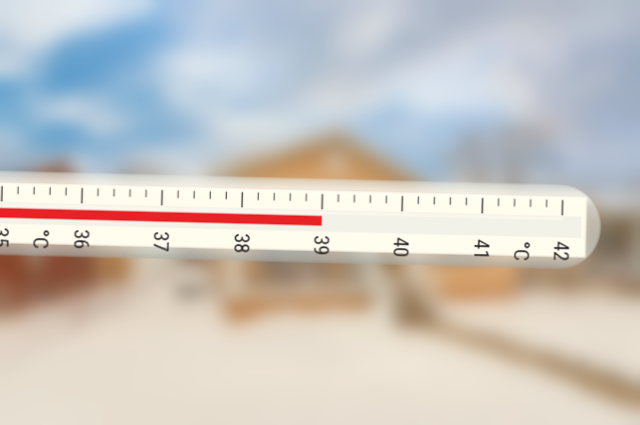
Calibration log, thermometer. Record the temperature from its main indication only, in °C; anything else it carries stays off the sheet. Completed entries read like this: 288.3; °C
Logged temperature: 39; °C
